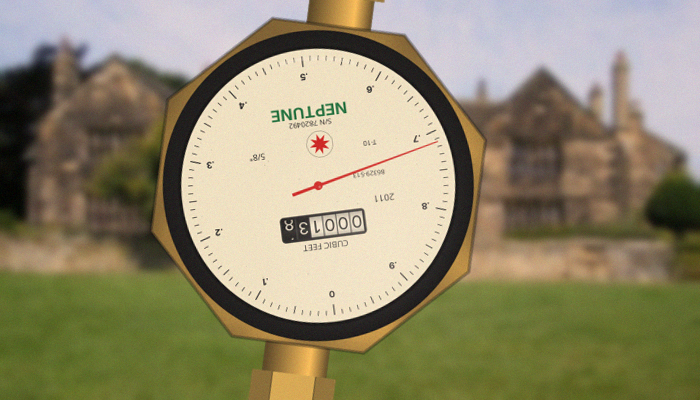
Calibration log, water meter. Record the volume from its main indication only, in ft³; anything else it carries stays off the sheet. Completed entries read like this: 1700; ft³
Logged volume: 137.71; ft³
